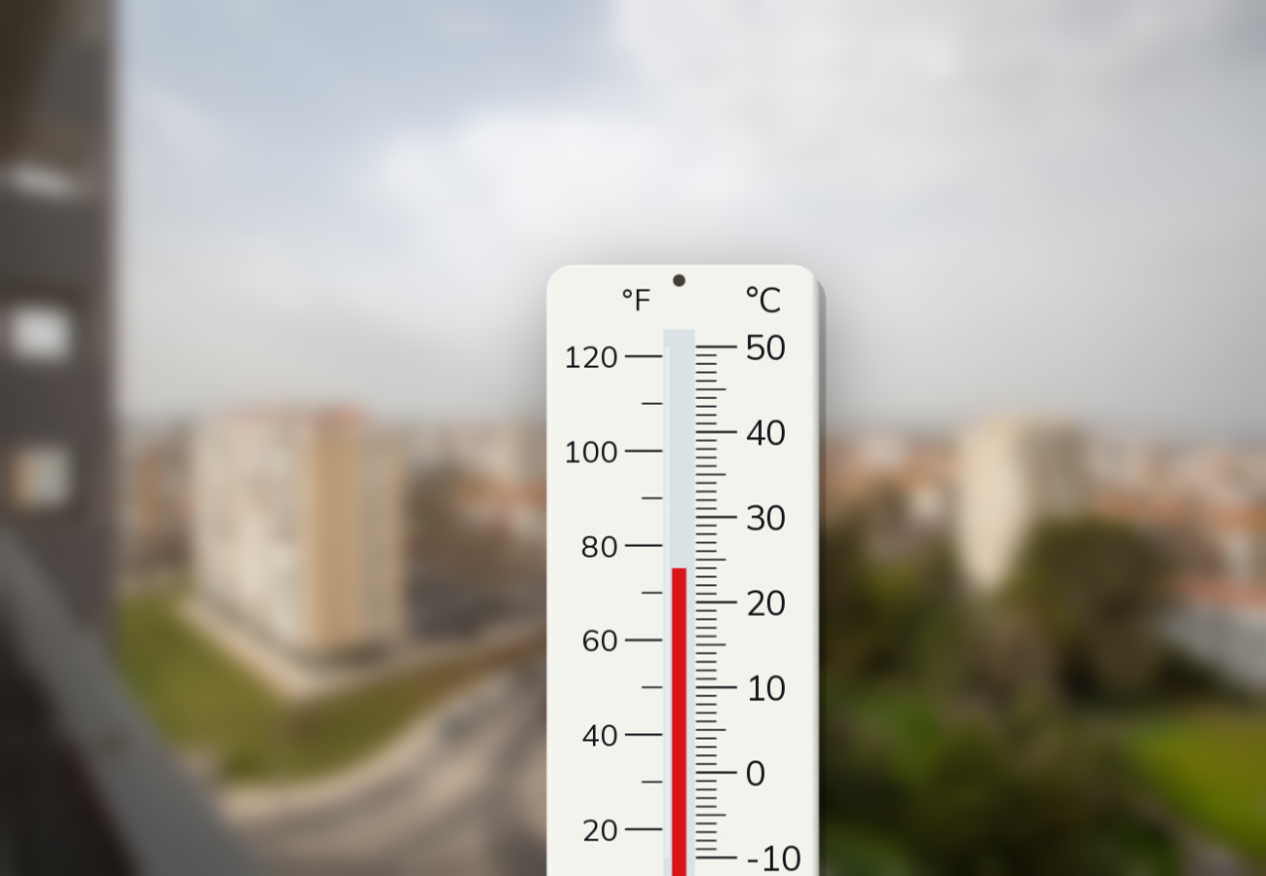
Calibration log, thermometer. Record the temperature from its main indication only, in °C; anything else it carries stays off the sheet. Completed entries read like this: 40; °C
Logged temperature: 24; °C
